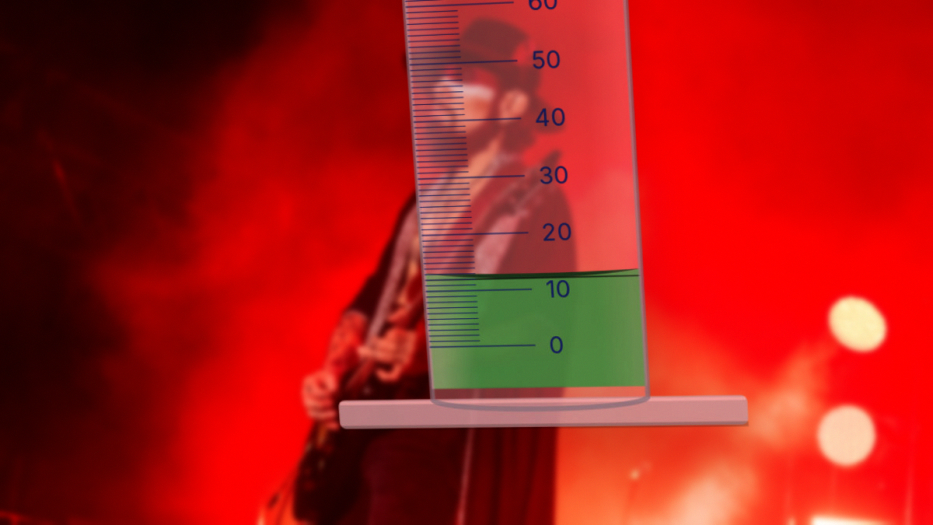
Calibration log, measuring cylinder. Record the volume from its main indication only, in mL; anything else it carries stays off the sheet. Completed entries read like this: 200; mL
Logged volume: 12; mL
